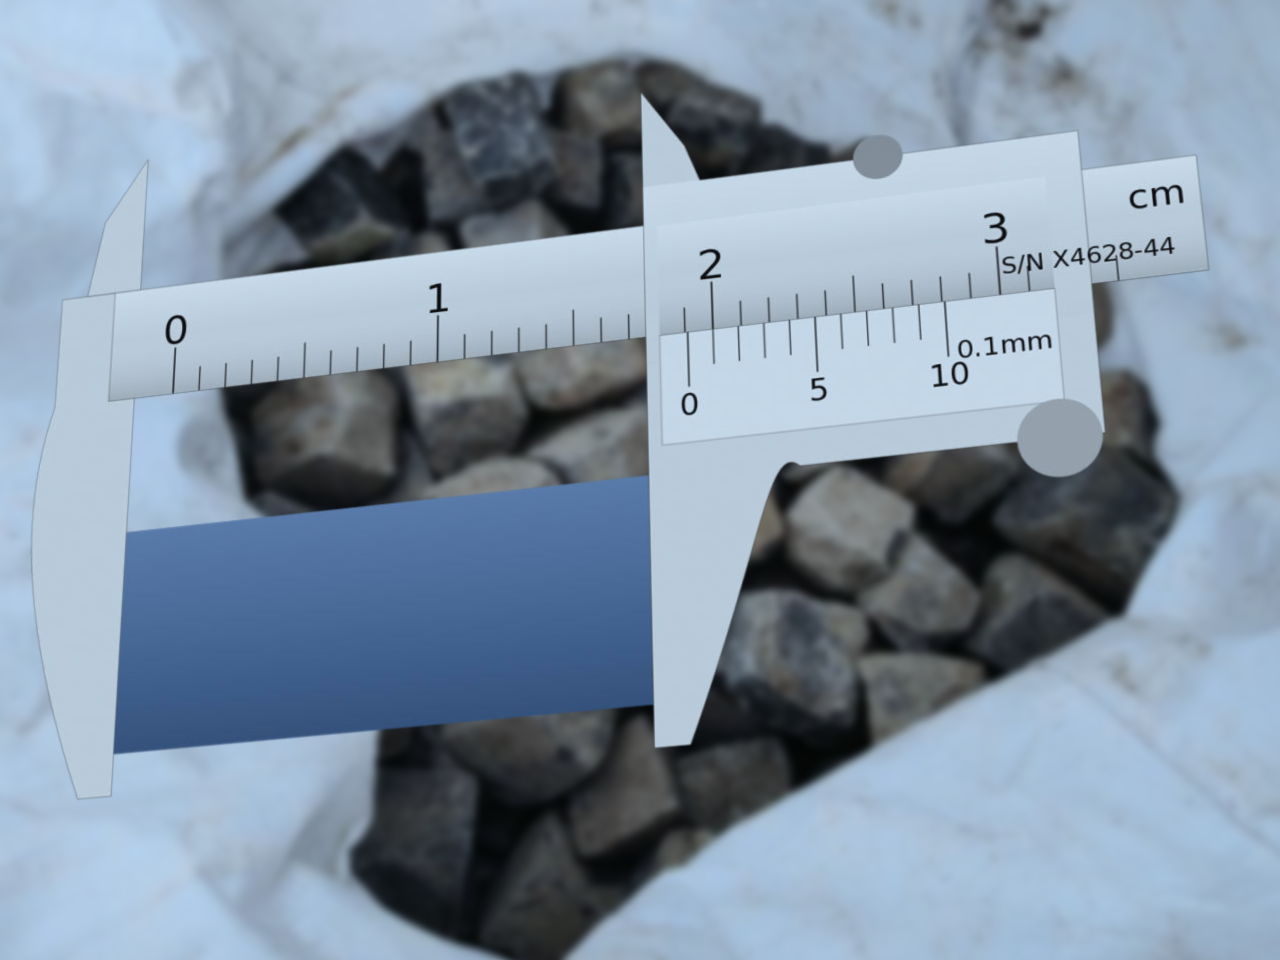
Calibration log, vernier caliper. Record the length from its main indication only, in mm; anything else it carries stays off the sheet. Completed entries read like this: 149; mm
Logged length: 19.1; mm
